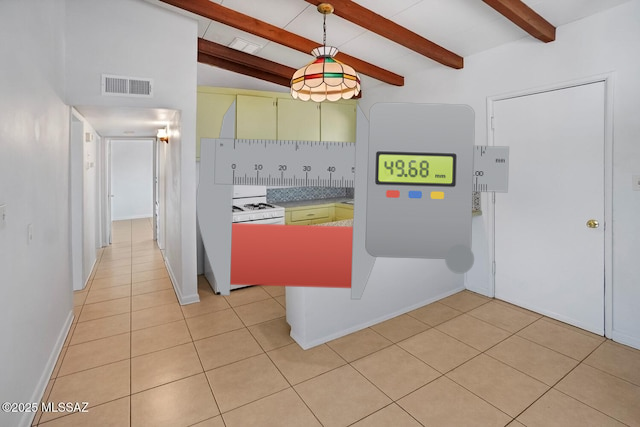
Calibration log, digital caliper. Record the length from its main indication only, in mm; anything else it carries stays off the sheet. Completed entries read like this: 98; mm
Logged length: 49.68; mm
